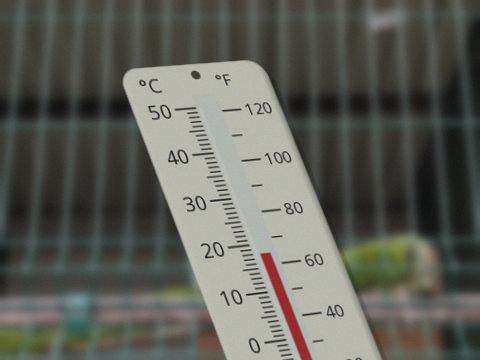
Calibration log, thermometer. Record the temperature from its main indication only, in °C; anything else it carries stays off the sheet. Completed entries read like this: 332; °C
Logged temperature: 18; °C
